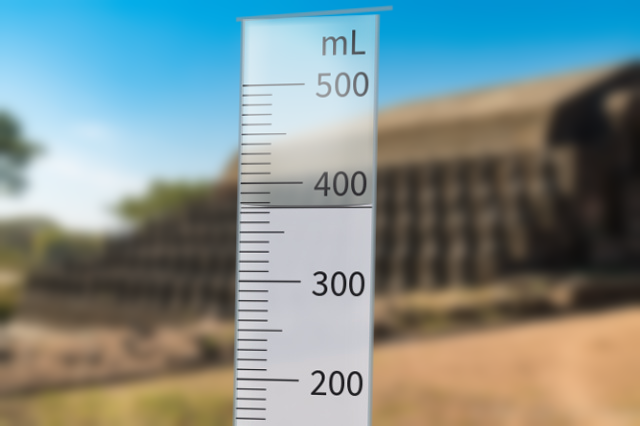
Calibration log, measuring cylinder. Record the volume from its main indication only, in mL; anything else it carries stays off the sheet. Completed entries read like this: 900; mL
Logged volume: 375; mL
